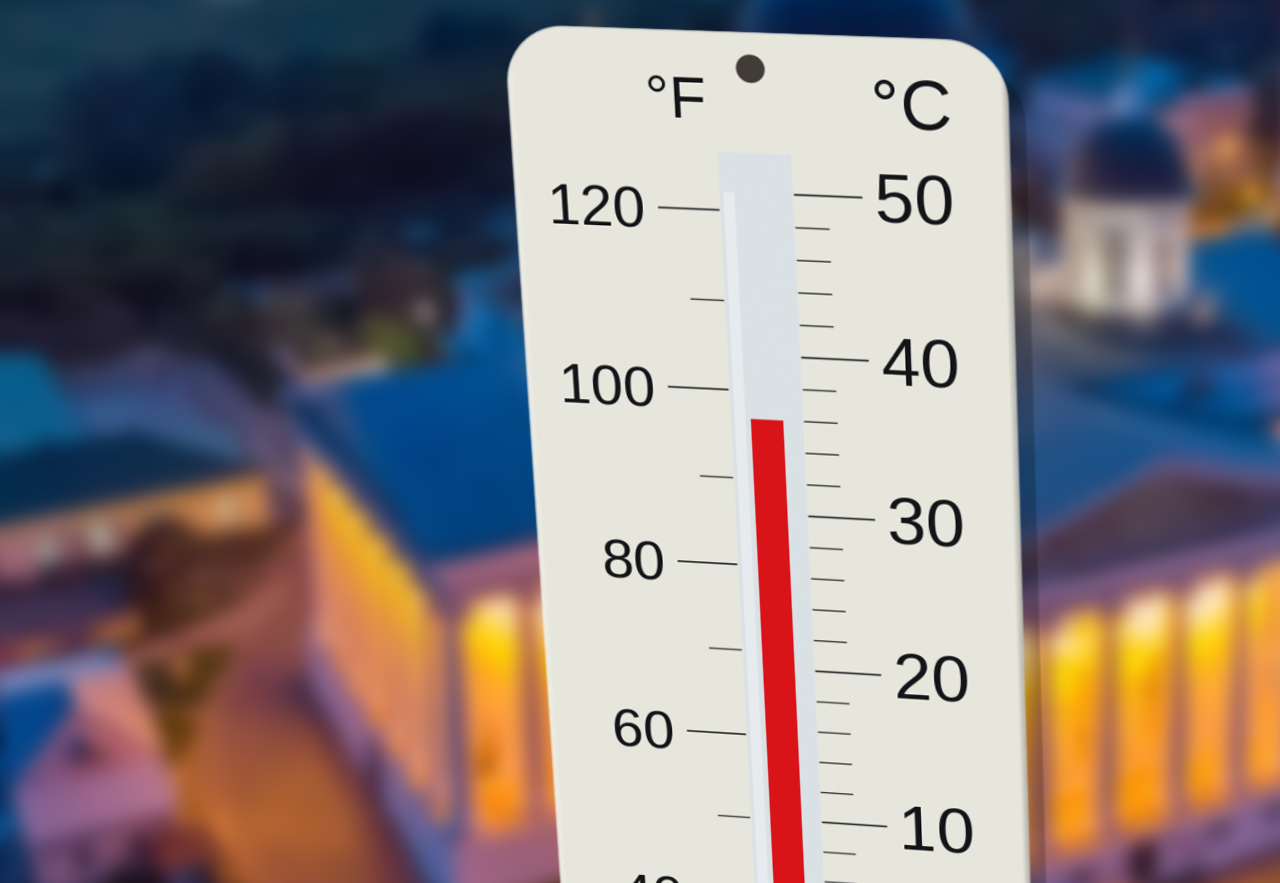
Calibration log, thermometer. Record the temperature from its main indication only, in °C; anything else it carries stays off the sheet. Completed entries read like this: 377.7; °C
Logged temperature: 36; °C
